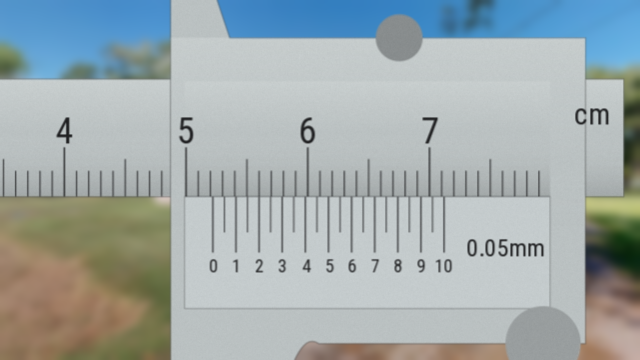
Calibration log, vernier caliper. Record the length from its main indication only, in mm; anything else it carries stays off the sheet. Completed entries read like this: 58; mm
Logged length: 52.2; mm
